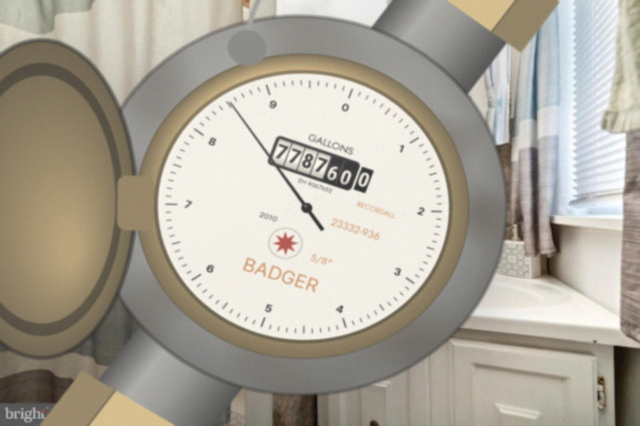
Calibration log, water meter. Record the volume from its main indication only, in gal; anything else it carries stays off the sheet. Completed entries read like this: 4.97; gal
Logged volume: 7787598.5; gal
